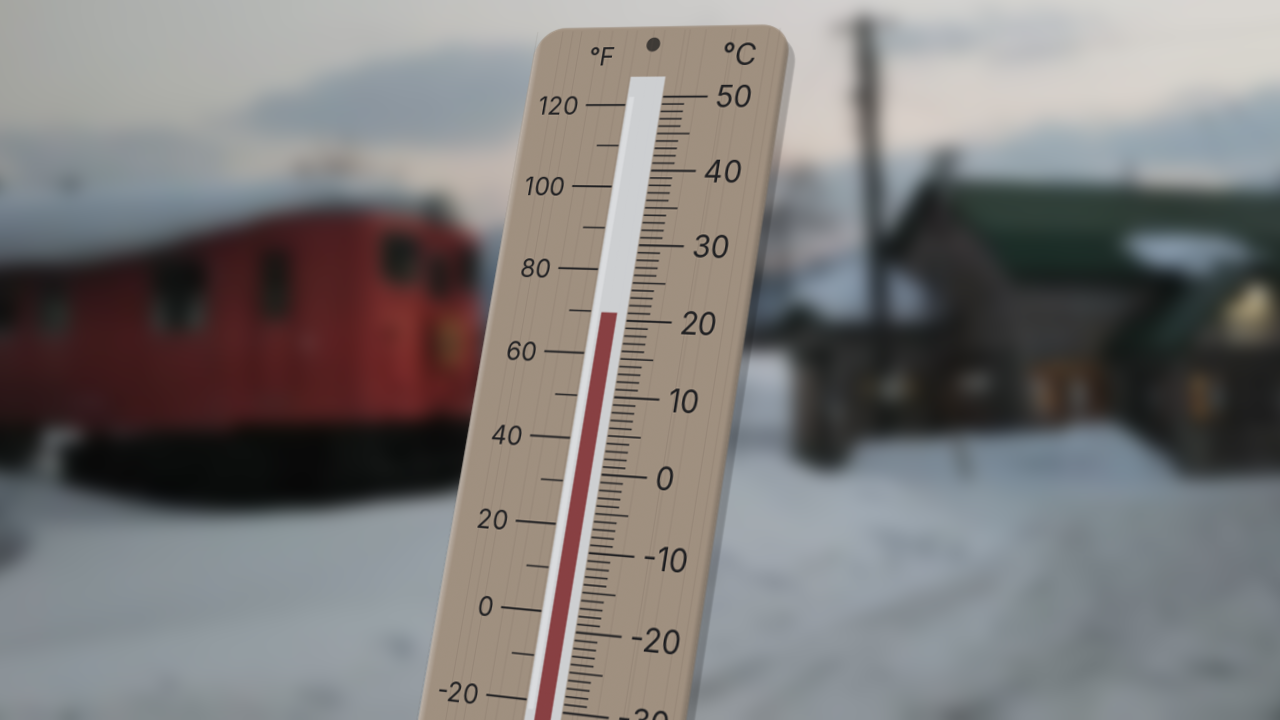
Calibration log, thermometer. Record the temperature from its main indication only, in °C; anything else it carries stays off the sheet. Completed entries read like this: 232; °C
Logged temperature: 21; °C
